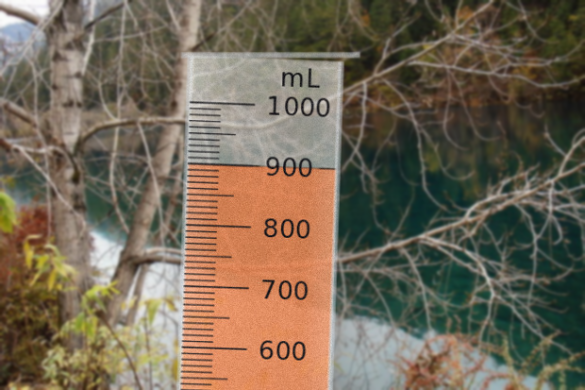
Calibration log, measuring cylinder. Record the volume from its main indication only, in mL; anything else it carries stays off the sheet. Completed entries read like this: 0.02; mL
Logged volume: 900; mL
